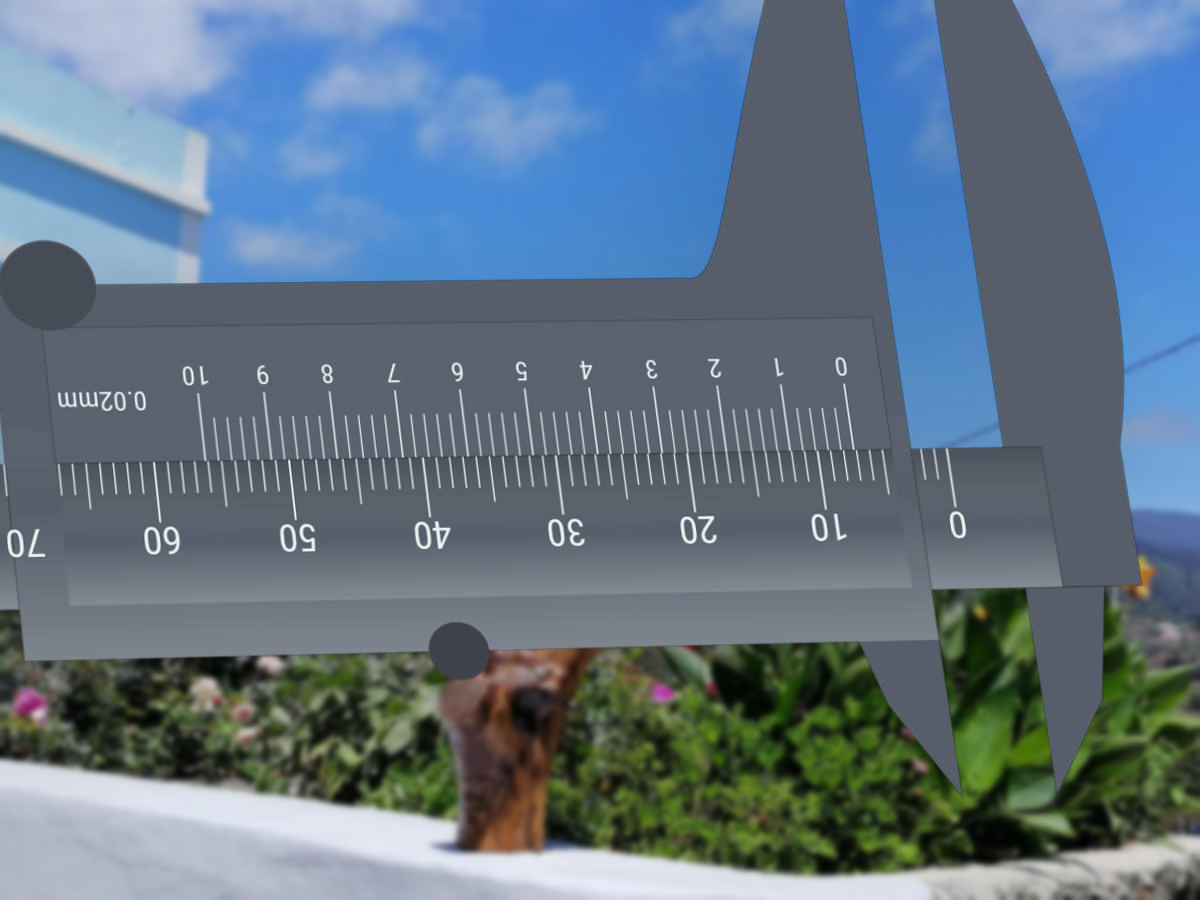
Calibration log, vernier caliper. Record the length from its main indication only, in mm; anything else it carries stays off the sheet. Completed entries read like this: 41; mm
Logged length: 7.2; mm
